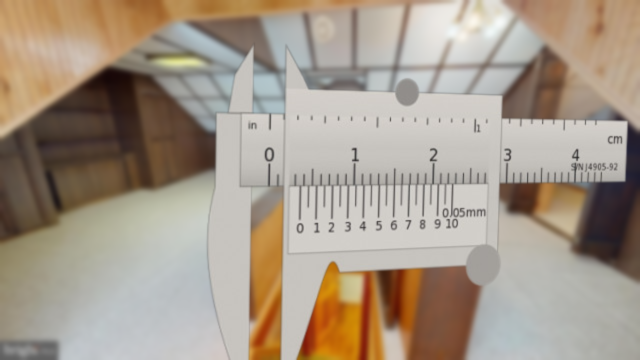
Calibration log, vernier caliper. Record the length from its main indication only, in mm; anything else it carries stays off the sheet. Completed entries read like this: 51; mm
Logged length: 3.6; mm
